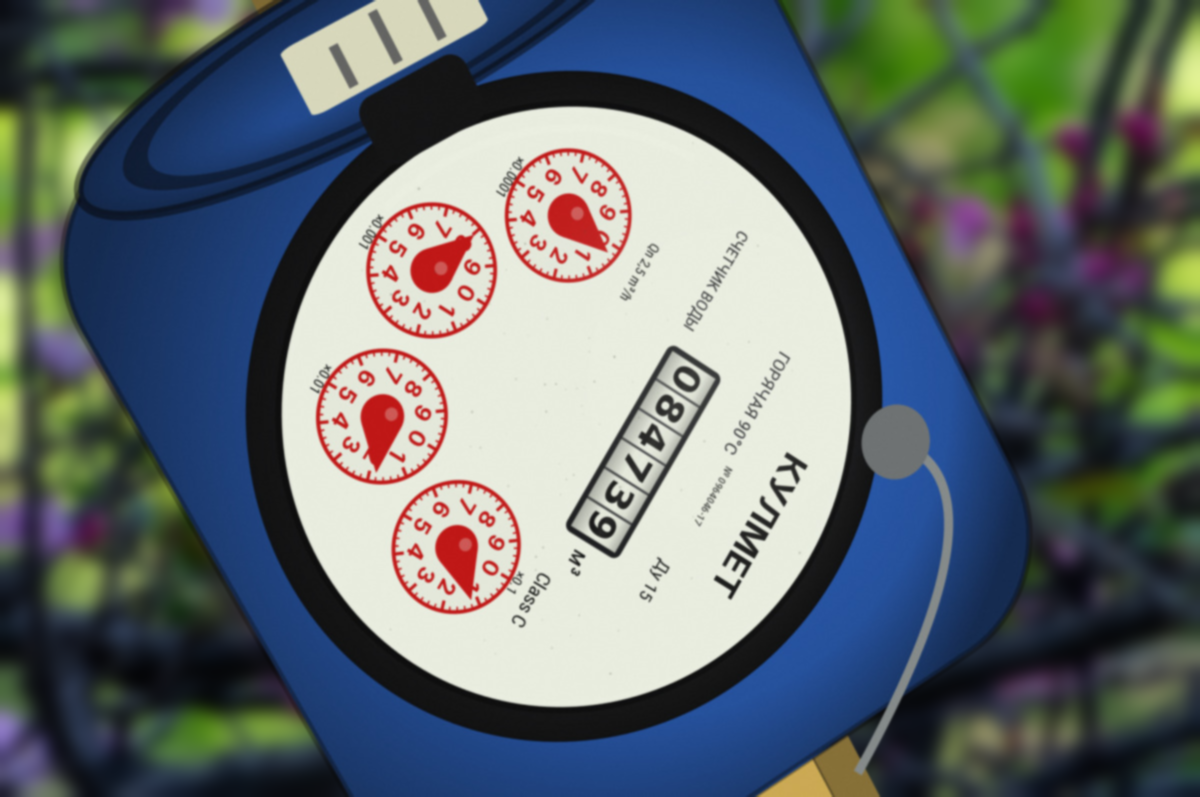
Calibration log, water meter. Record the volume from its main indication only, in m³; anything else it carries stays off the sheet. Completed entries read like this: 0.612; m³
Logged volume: 84739.1180; m³
